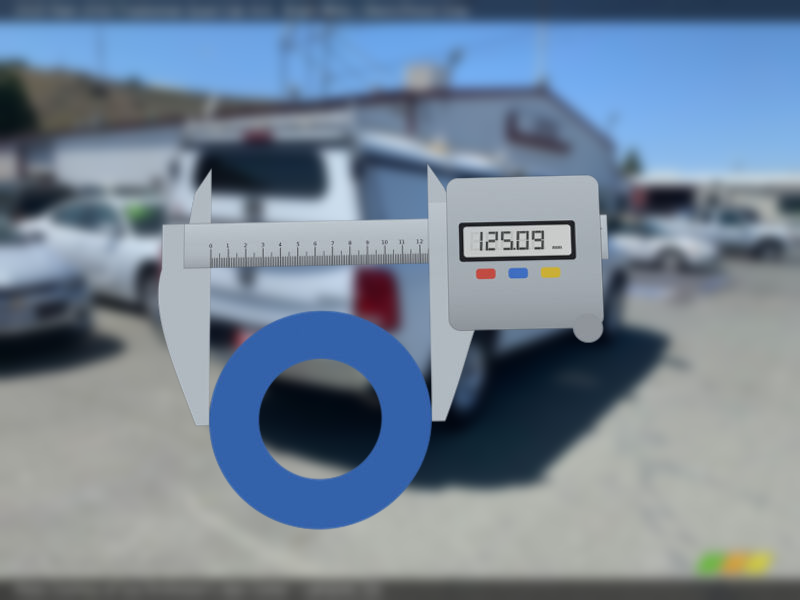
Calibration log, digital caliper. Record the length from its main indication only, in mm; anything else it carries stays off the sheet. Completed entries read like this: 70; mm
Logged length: 125.09; mm
